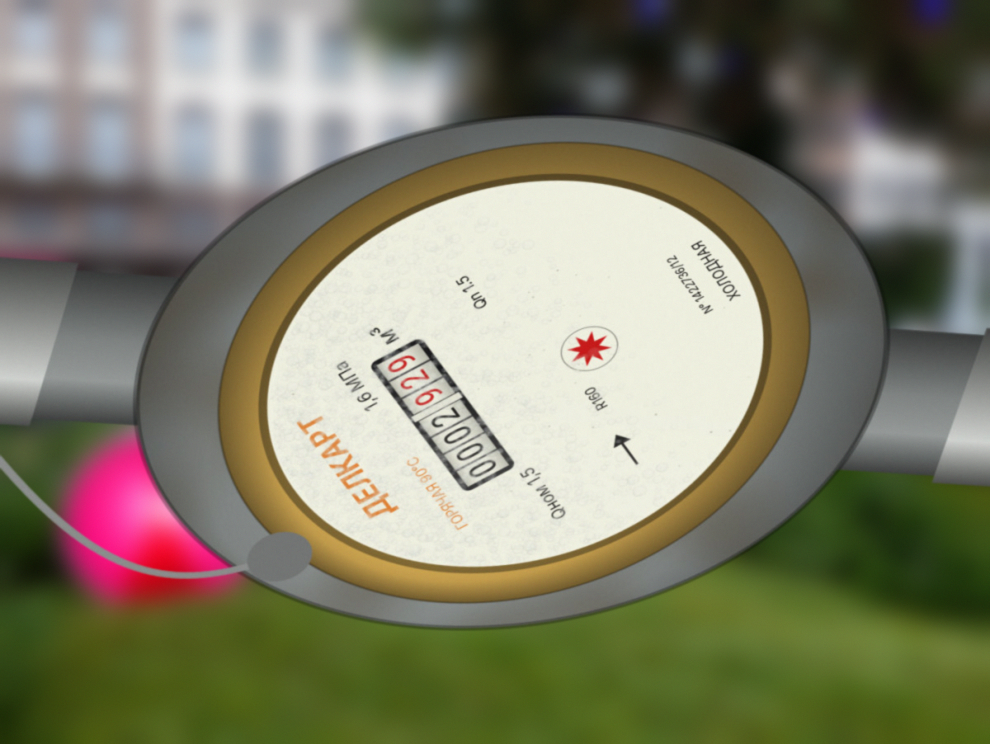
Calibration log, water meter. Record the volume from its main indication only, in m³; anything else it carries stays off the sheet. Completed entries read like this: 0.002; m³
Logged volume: 2.929; m³
